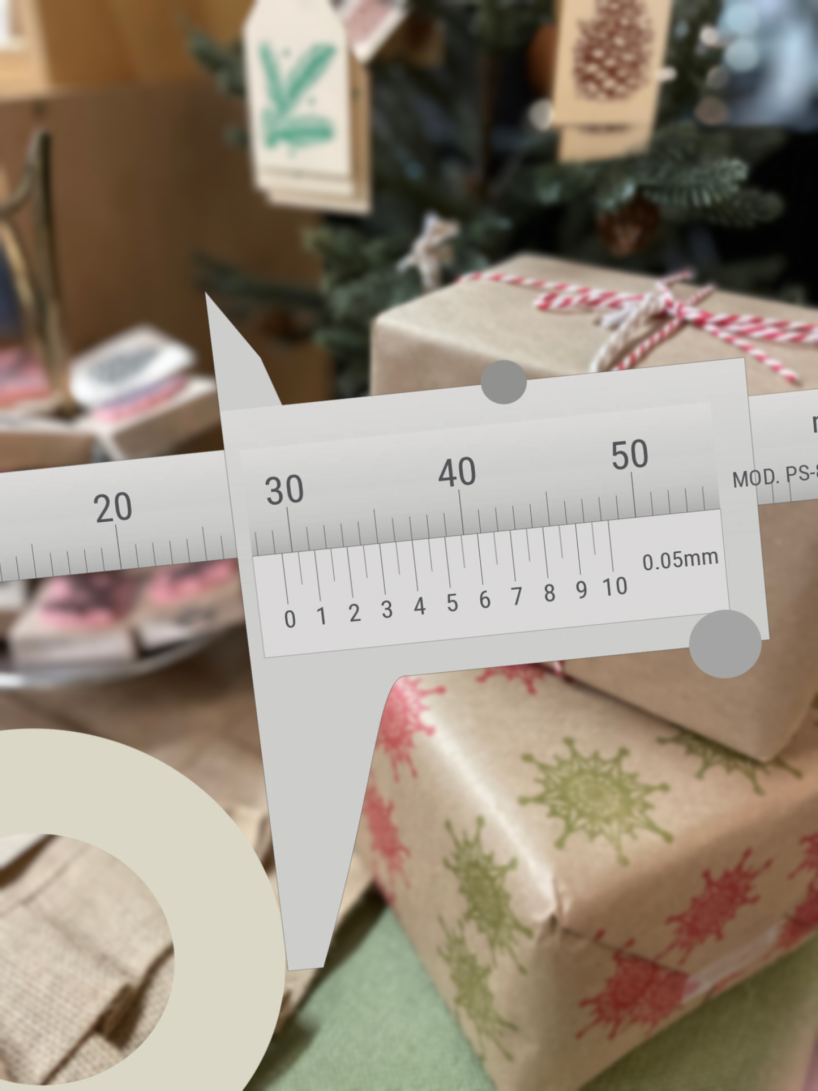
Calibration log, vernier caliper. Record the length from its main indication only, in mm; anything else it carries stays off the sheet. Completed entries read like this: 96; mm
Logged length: 29.4; mm
